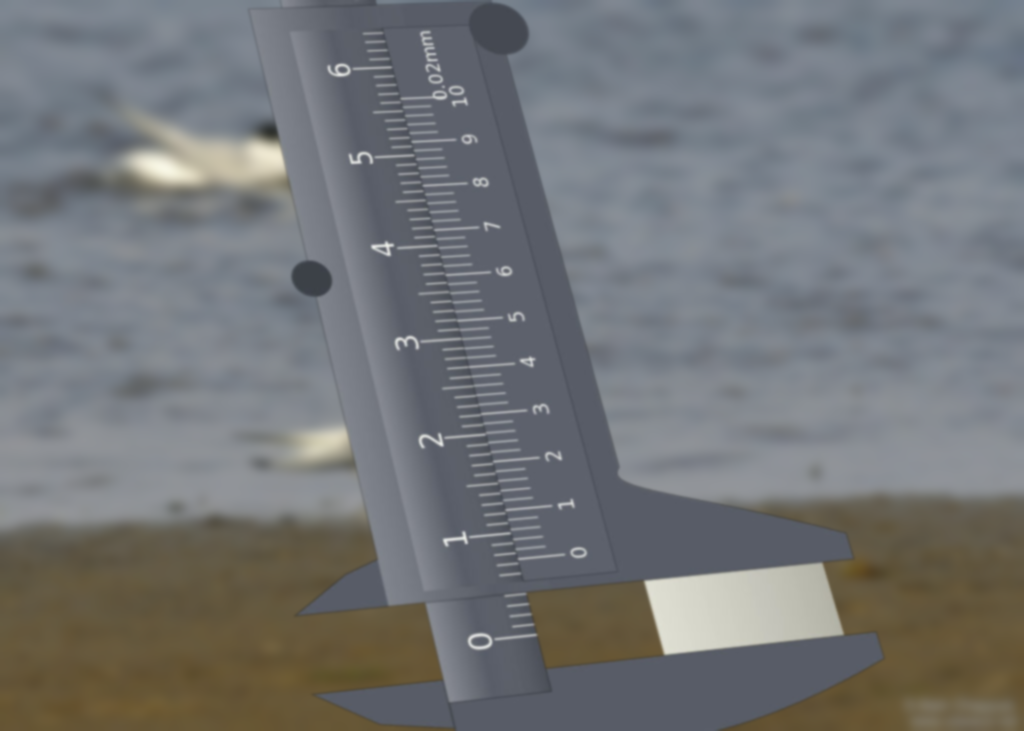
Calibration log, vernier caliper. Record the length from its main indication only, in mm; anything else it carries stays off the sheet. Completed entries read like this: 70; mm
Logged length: 7.4; mm
